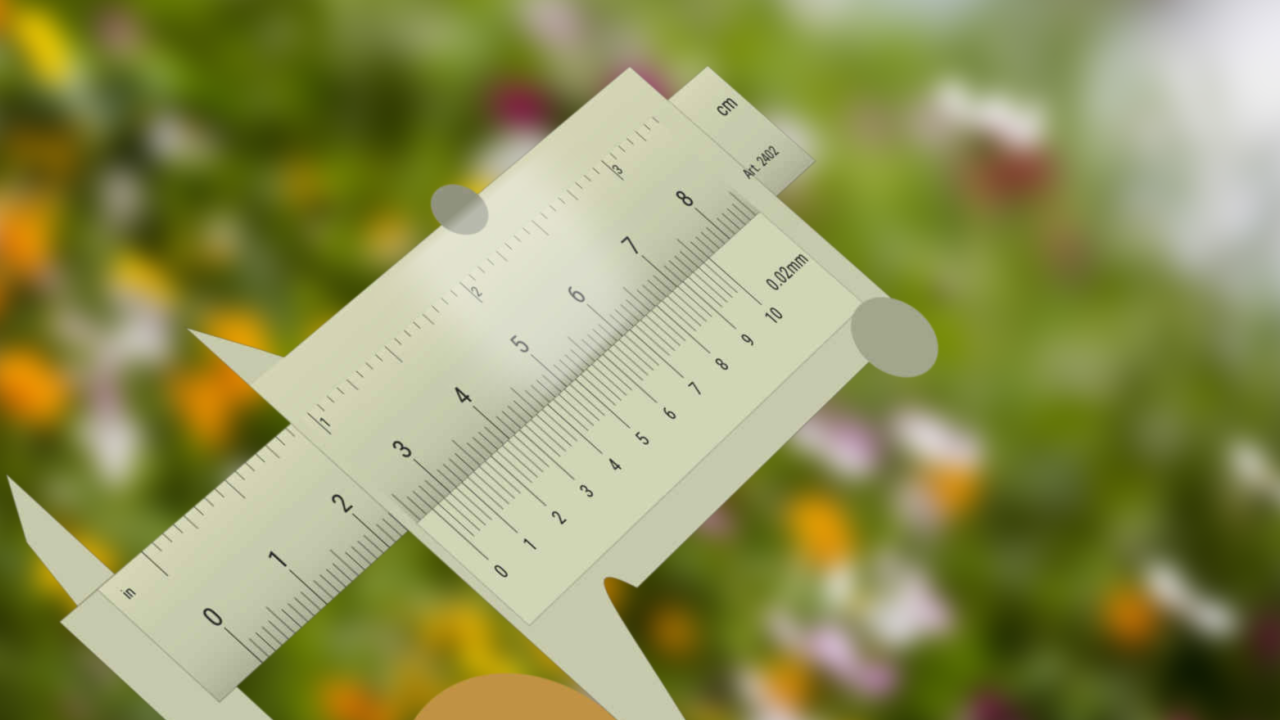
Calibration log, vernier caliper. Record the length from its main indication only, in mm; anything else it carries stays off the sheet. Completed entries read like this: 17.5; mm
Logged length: 27.0; mm
